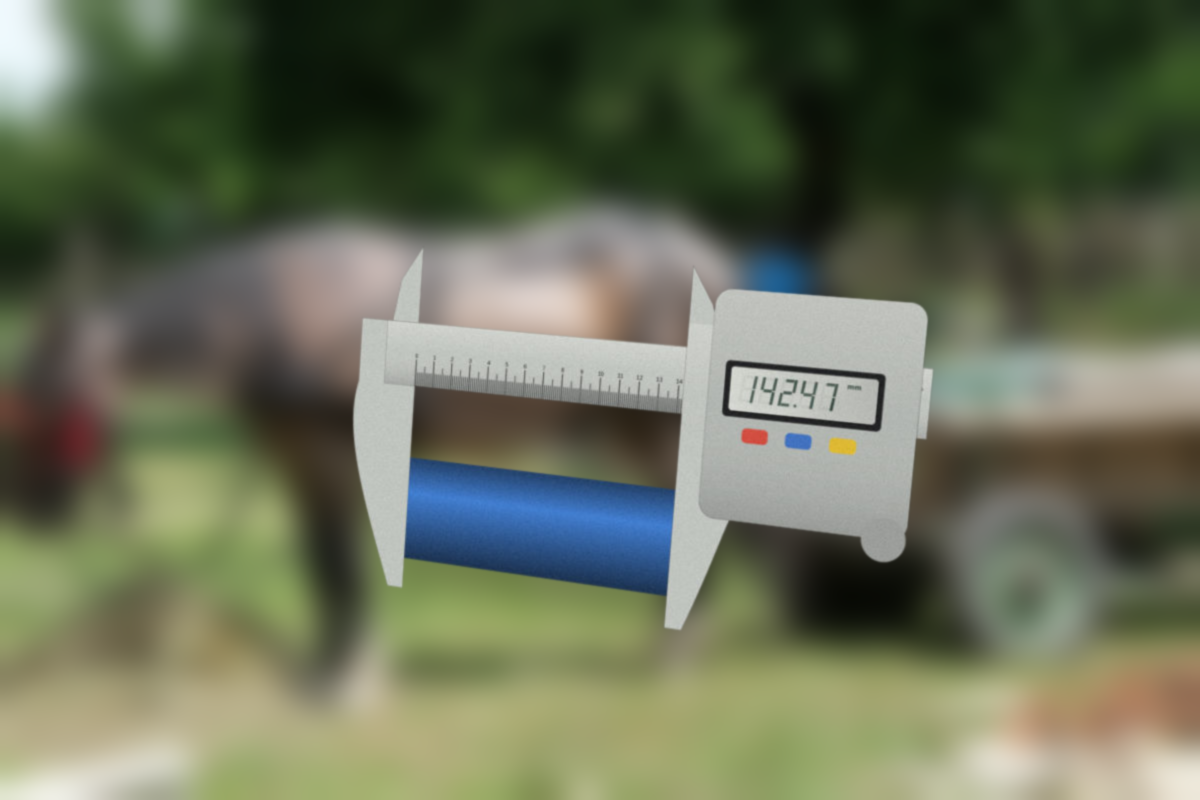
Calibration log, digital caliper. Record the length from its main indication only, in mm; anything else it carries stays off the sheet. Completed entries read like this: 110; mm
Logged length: 142.47; mm
